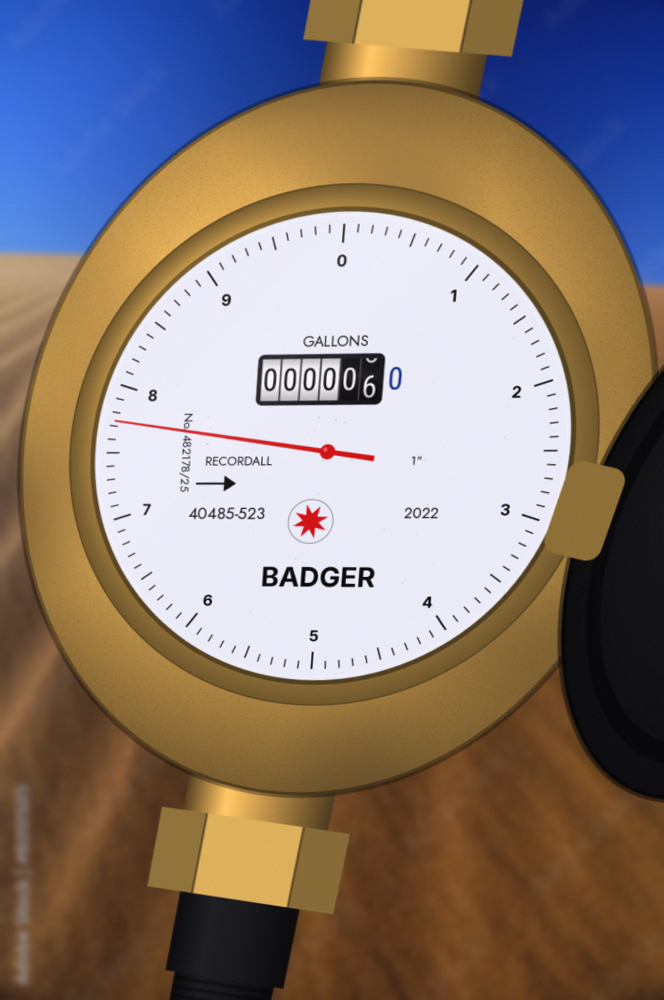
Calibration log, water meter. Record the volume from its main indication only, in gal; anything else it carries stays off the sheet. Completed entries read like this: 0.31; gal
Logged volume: 57.7; gal
